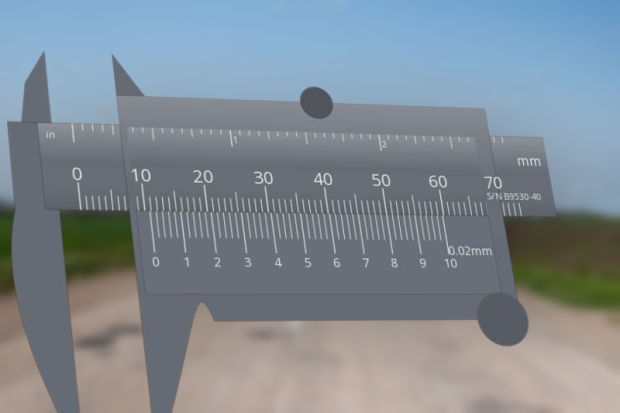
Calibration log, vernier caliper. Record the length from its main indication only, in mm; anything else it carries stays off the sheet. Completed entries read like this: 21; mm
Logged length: 10.8; mm
